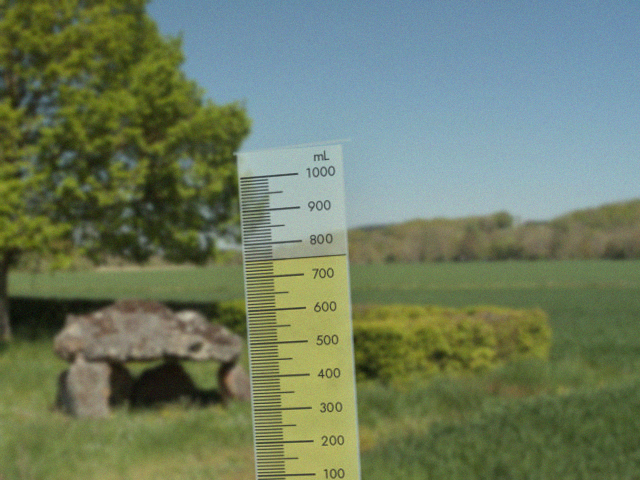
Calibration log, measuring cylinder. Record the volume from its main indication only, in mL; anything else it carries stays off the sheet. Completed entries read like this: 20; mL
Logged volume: 750; mL
